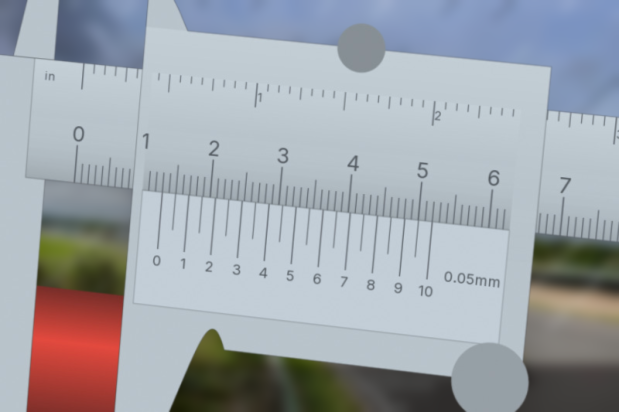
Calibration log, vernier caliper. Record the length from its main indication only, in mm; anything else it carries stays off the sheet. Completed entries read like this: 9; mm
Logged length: 13.0; mm
